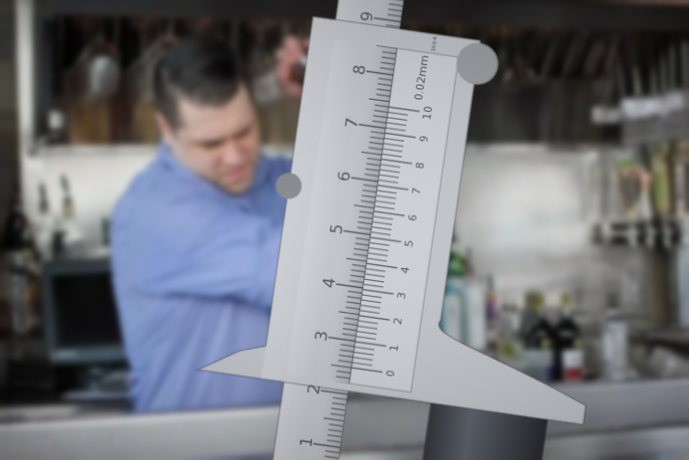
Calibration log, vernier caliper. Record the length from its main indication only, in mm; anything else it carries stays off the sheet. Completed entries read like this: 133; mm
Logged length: 25.0; mm
